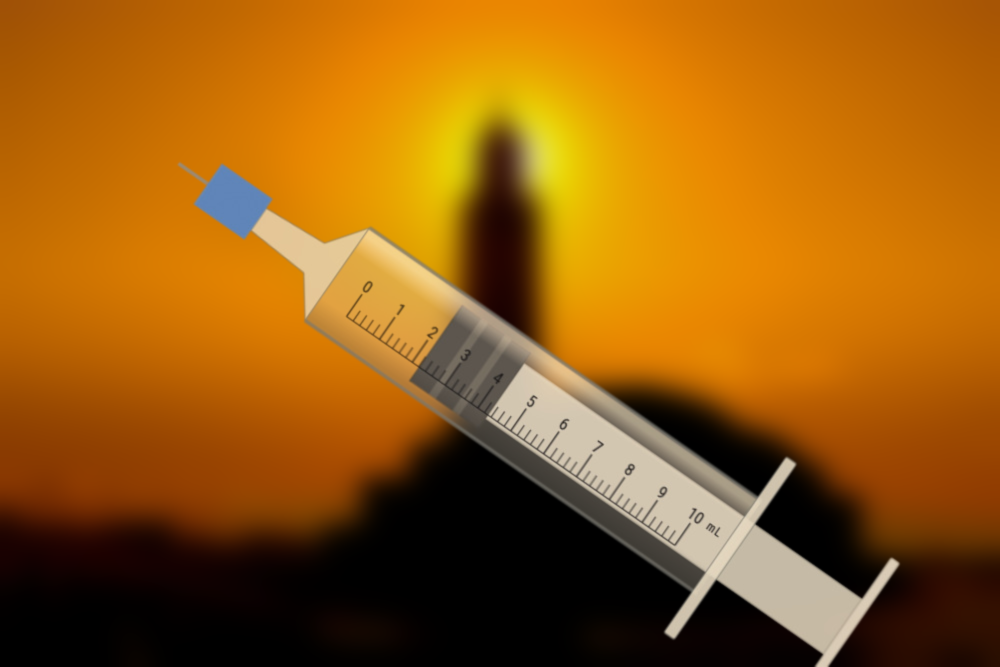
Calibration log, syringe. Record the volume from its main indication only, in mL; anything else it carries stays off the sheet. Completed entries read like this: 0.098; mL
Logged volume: 2.2; mL
